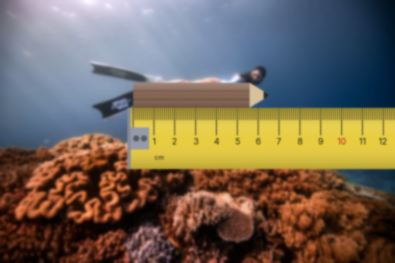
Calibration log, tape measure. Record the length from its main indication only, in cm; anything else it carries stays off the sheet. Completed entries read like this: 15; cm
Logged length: 6.5; cm
